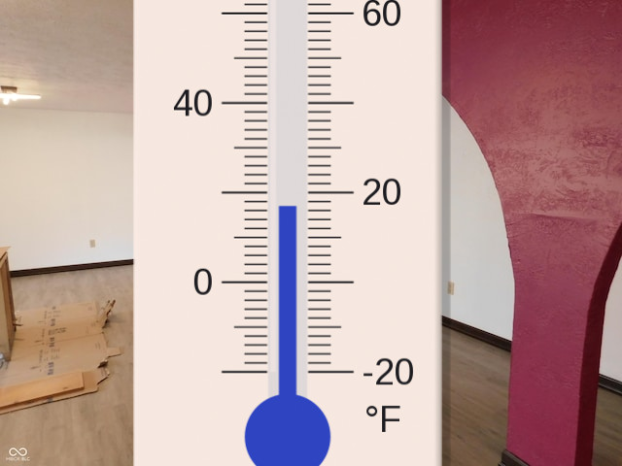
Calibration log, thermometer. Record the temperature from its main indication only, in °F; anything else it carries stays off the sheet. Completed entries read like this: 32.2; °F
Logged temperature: 17; °F
